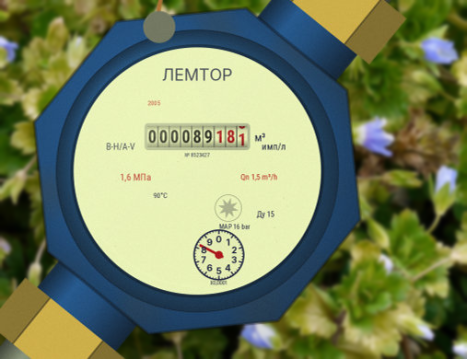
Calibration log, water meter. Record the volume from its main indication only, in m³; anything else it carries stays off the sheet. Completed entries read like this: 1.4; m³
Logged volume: 89.1808; m³
